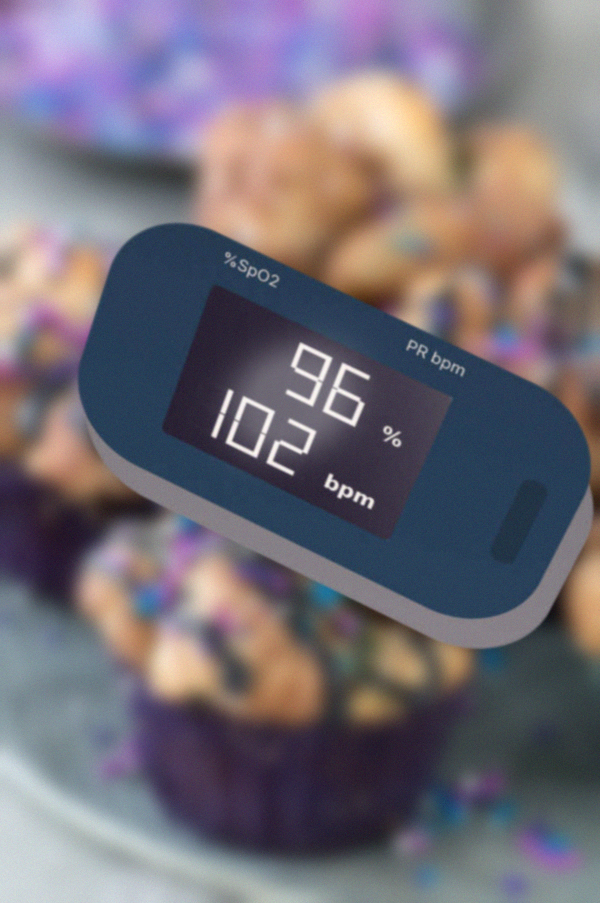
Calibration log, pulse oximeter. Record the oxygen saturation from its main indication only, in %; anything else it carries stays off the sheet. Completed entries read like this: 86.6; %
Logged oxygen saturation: 96; %
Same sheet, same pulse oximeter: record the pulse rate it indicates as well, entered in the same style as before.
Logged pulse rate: 102; bpm
